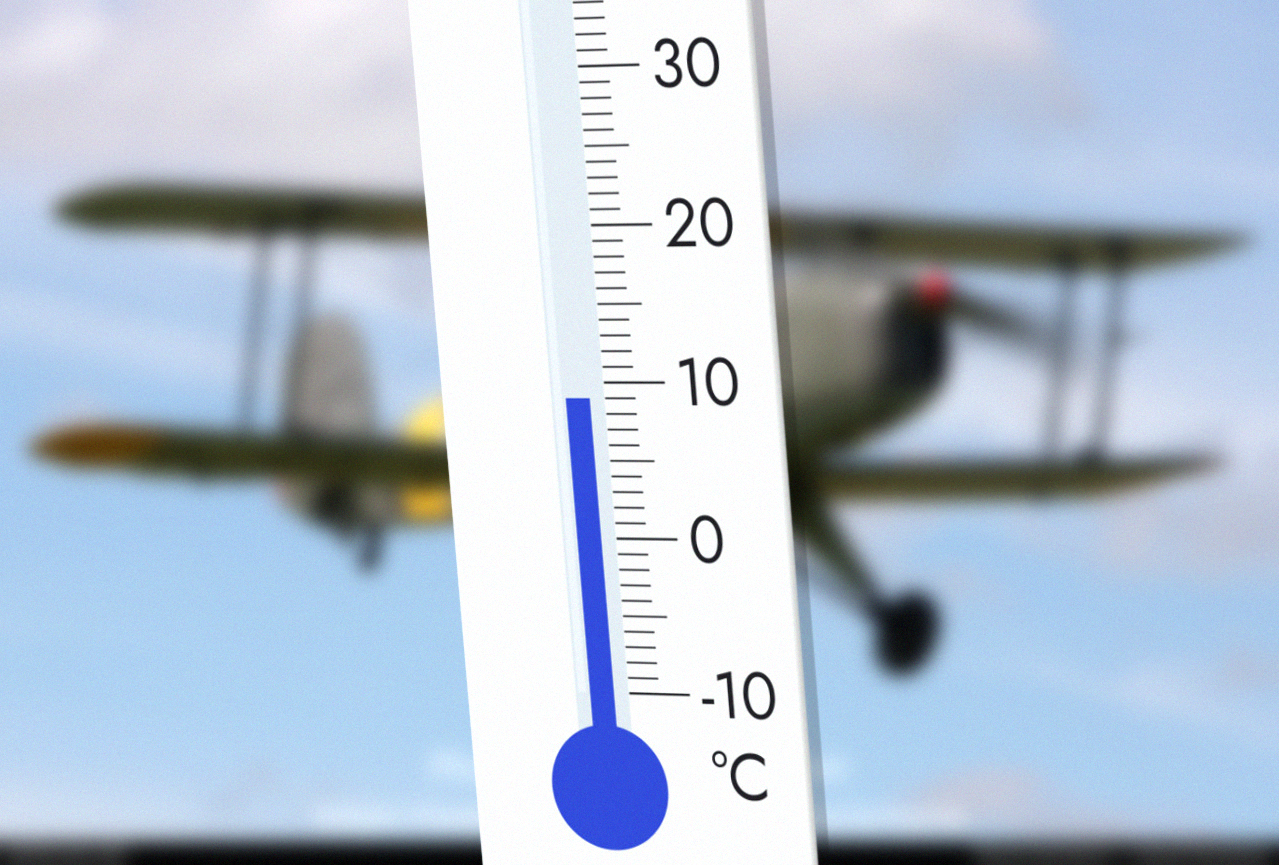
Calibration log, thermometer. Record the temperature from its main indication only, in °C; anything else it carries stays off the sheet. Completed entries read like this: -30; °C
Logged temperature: 9; °C
